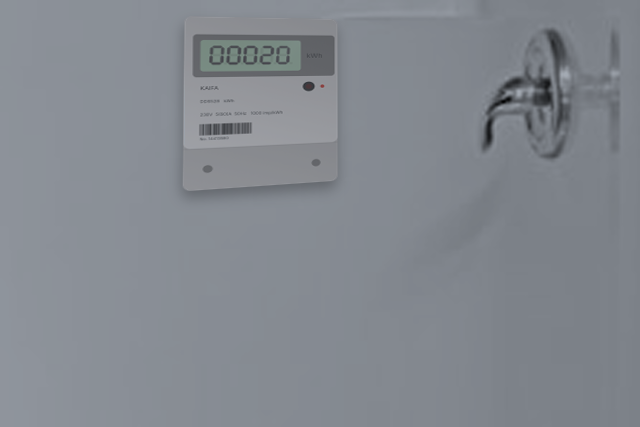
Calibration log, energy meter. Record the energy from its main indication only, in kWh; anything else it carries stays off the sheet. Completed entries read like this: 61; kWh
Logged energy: 20; kWh
